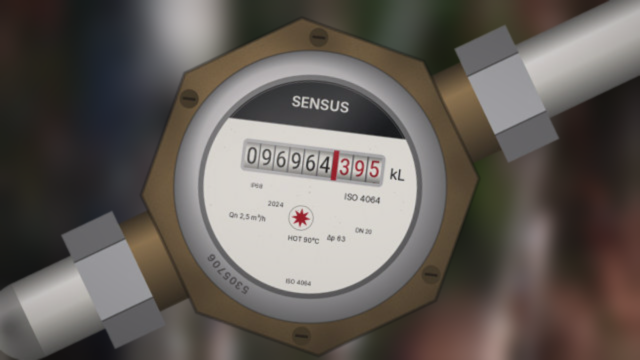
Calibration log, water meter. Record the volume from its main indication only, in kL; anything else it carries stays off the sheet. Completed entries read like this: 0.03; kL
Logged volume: 96964.395; kL
